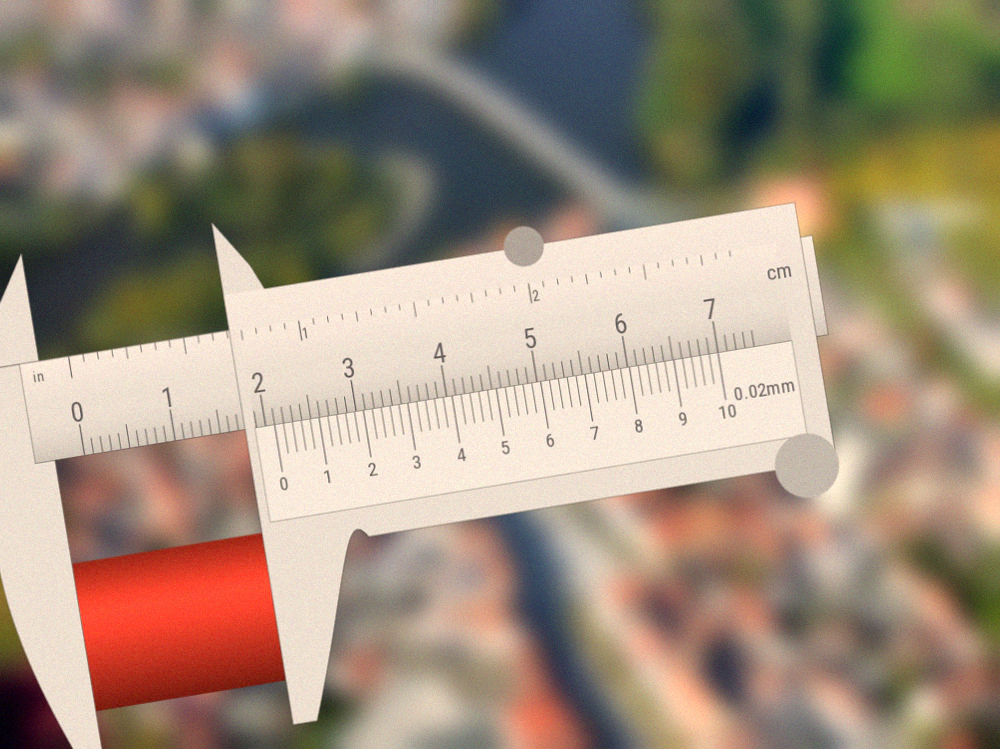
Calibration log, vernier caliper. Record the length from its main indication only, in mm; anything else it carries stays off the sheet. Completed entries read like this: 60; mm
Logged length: 21.0; mm
